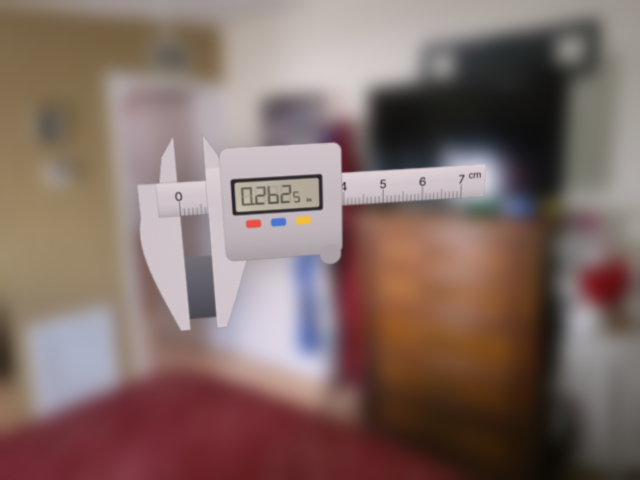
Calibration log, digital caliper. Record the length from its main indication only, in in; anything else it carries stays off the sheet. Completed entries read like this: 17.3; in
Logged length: 0.2625; in
